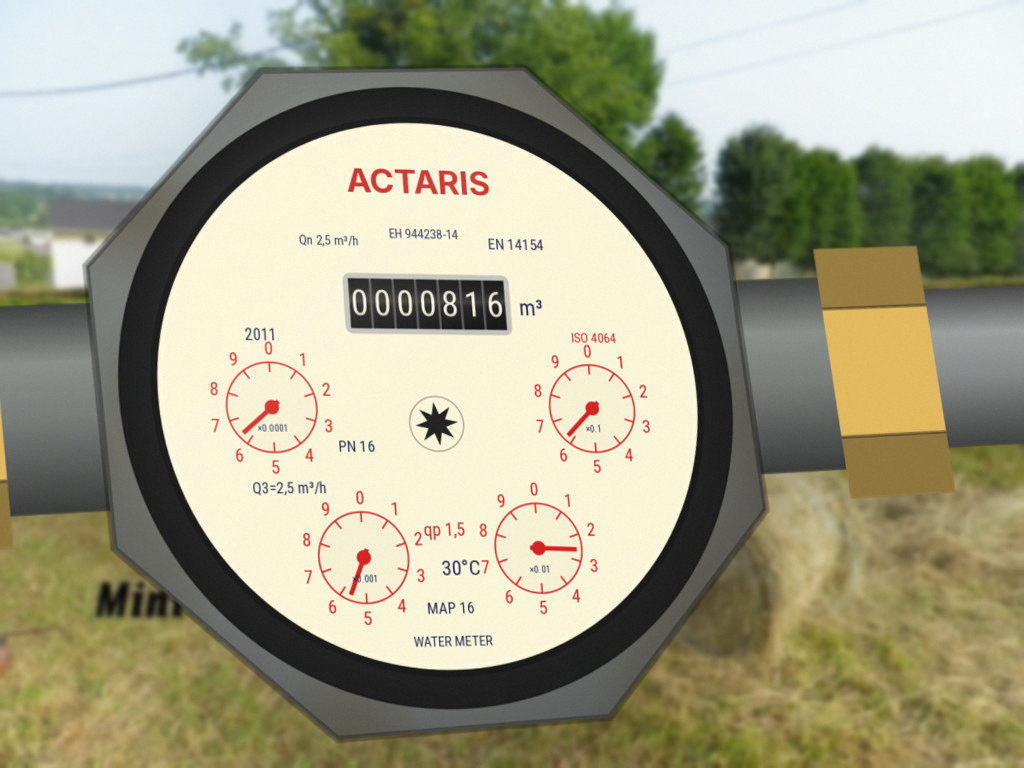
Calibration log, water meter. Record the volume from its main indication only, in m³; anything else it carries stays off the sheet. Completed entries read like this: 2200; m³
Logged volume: 816.6256; m³
